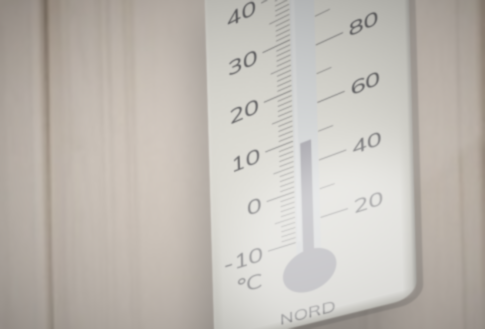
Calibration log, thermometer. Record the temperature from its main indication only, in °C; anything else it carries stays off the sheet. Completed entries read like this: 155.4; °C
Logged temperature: 9; °C
